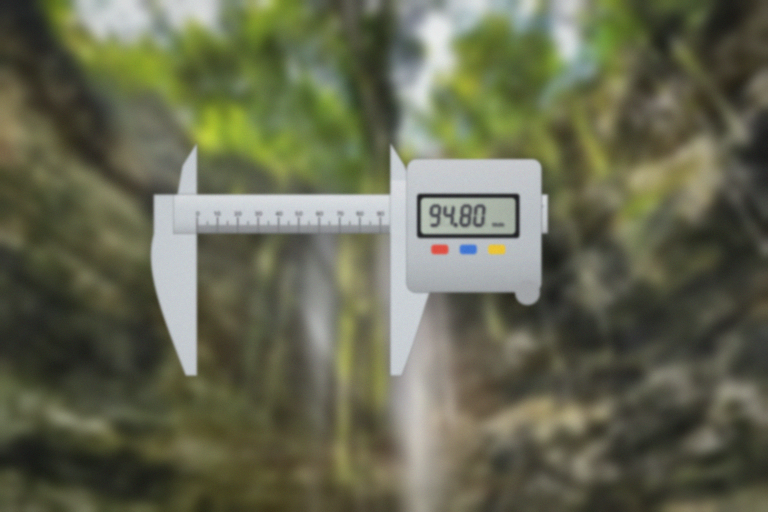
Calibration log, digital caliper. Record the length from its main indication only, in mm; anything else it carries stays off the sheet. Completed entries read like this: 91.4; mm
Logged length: 94.80; mm
